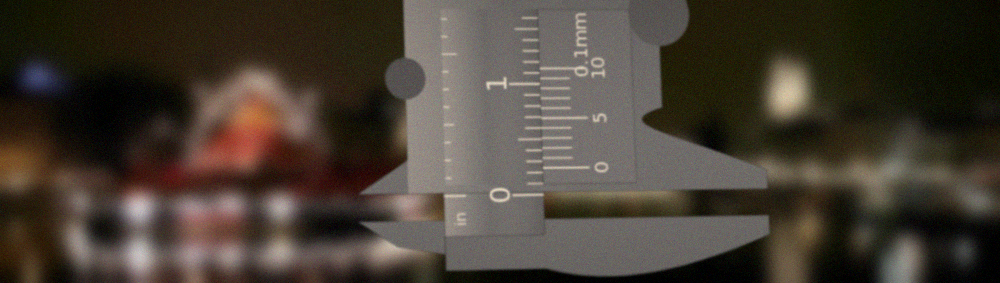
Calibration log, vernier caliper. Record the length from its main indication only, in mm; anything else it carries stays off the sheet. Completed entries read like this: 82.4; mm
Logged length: 2.4; mm
